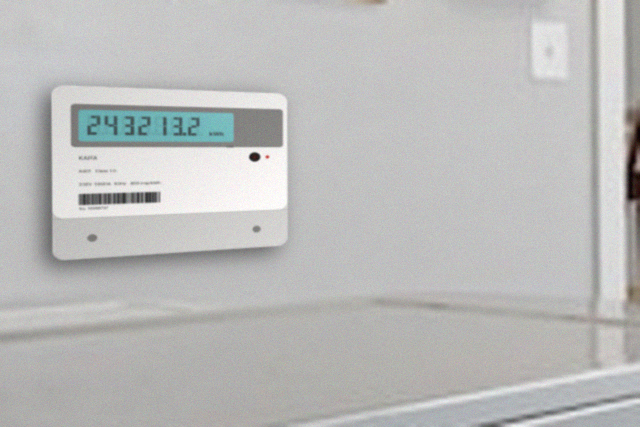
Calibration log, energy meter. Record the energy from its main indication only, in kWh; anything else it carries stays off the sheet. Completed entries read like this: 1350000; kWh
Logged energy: 243213.2; kWh
